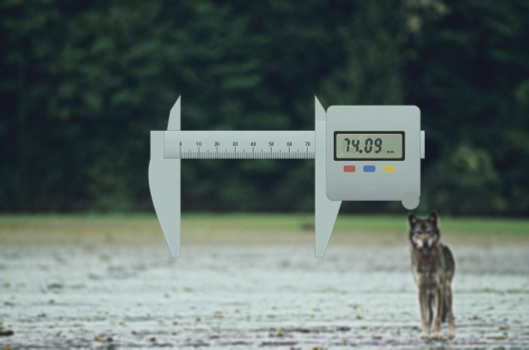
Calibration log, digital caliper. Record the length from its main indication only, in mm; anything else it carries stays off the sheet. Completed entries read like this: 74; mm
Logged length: 74.09; mm
